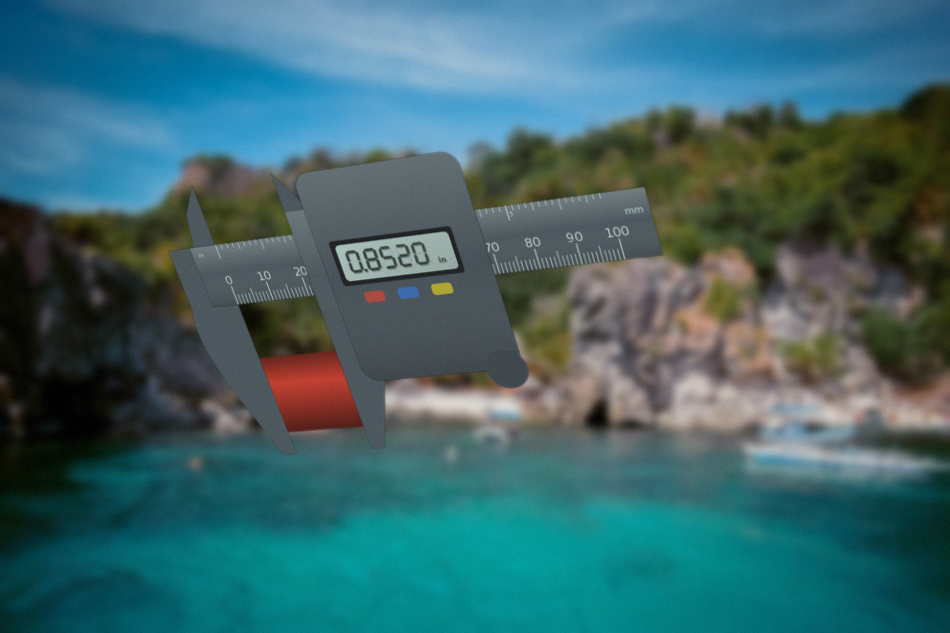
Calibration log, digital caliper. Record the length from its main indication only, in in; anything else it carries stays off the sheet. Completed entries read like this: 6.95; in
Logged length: 0.8520; in
